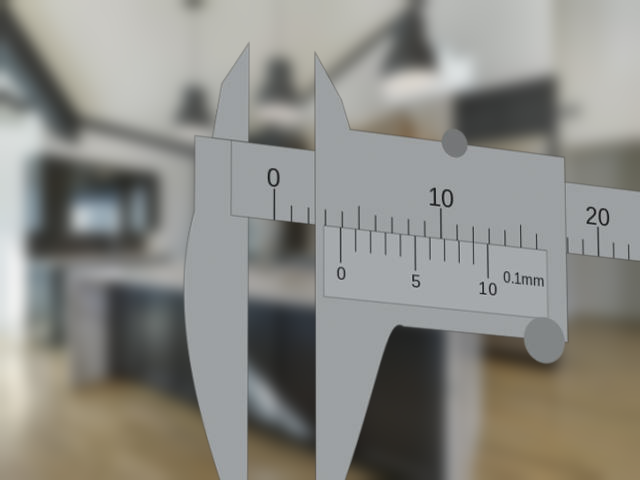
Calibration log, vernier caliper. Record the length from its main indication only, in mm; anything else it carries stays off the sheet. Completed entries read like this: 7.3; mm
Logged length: 3.9; mm
